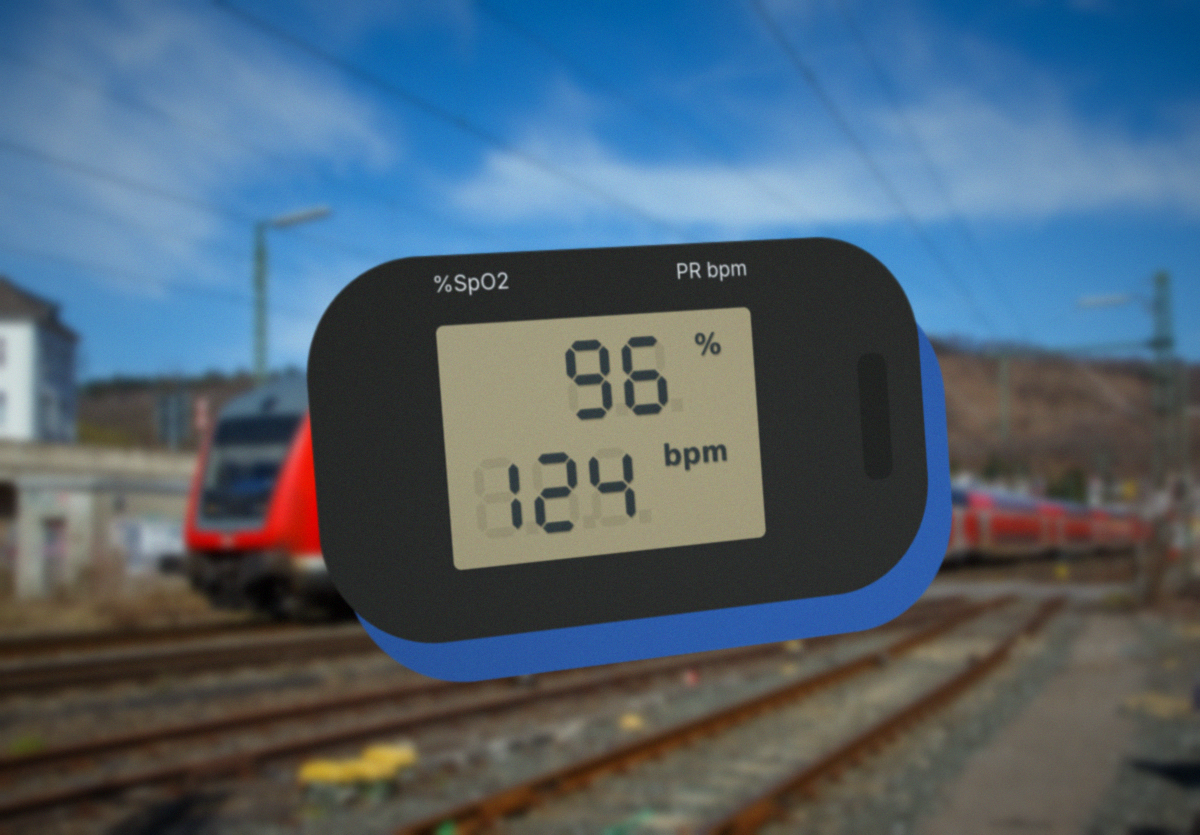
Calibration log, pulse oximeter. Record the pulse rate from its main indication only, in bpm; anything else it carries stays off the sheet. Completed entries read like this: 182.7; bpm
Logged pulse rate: 124; bpm
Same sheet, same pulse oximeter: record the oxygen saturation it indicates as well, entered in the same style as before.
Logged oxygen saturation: 96; %
